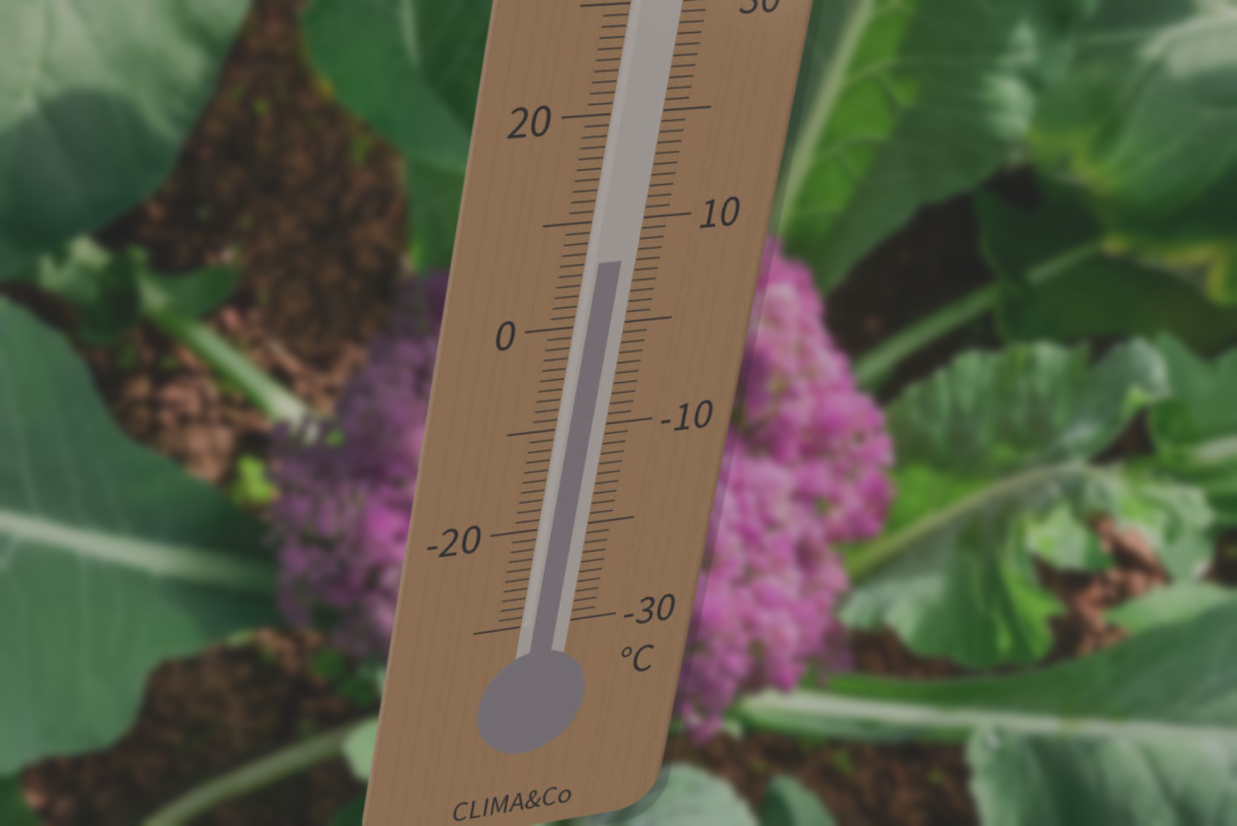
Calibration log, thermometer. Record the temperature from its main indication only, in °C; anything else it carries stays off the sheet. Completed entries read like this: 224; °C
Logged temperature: 6; °C
